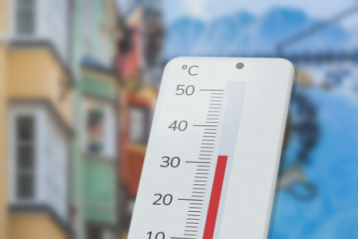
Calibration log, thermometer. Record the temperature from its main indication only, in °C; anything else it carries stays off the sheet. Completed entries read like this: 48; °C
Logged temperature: 32; °C
